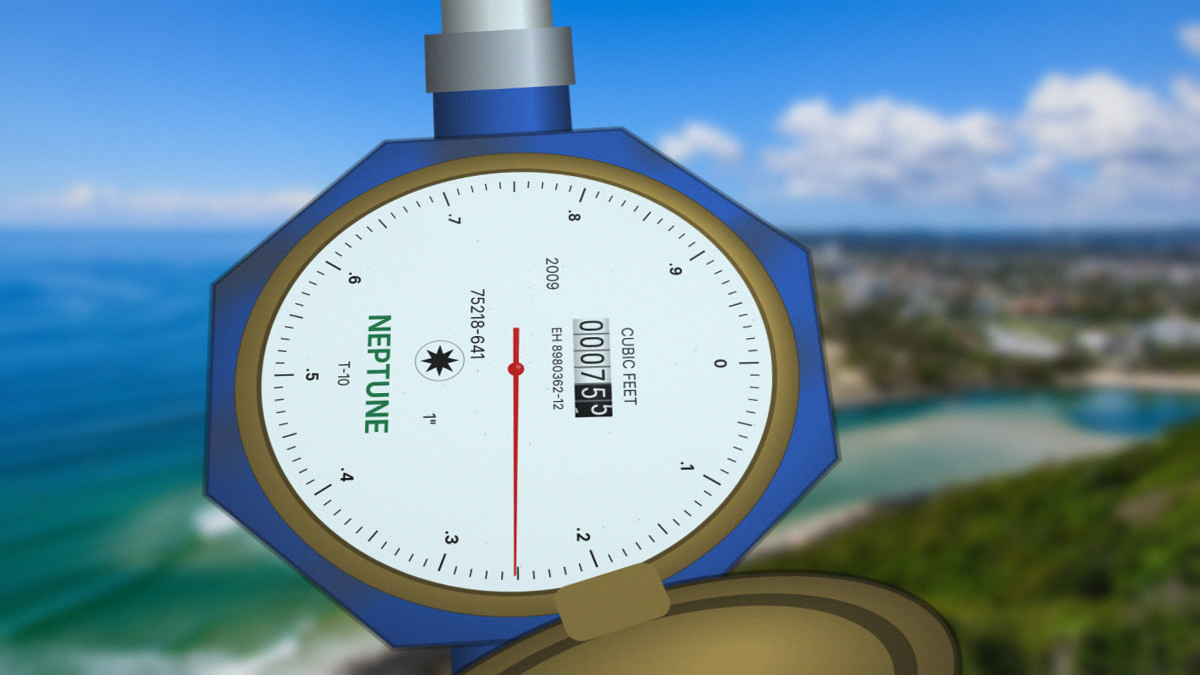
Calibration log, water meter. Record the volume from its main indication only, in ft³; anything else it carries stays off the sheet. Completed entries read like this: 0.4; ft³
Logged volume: 755.25; ft³
